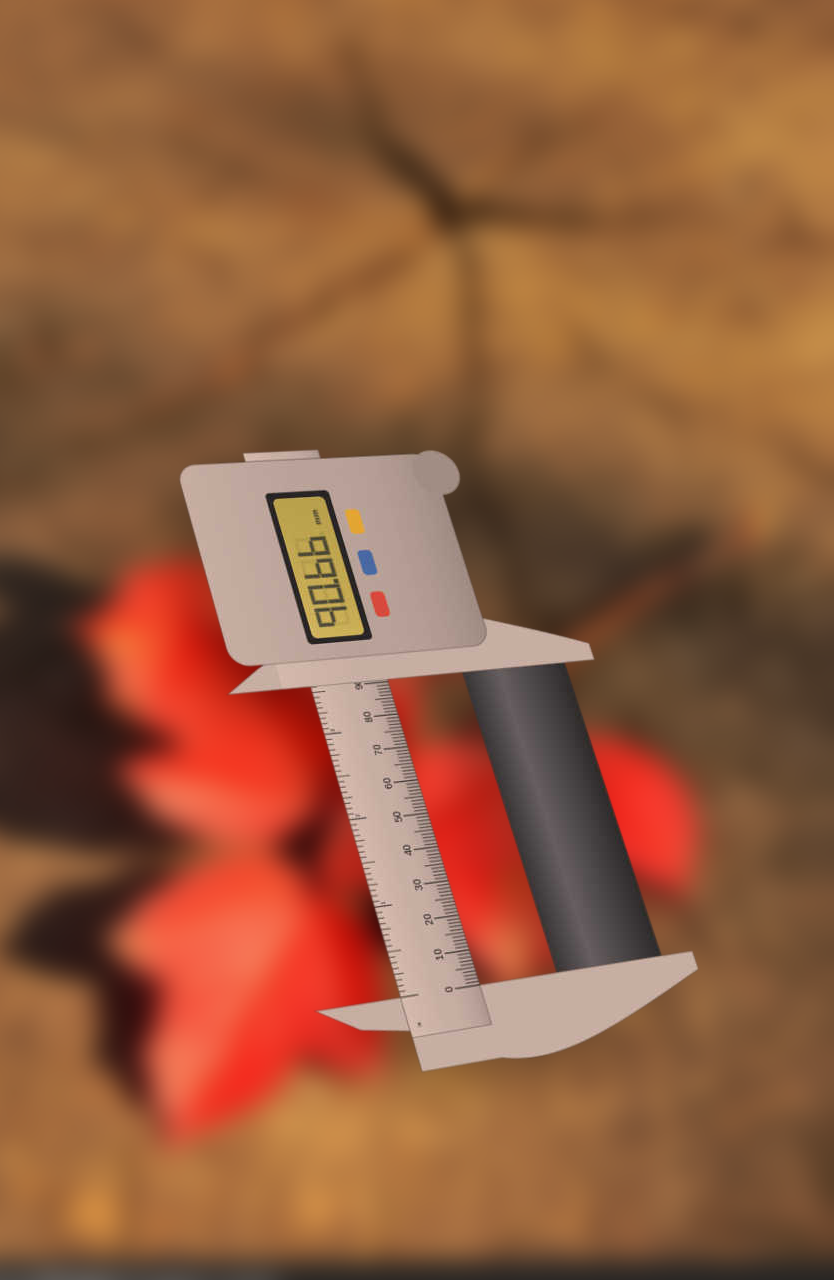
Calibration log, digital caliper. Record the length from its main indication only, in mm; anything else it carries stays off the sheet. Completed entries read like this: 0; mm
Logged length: 90.66; mm
